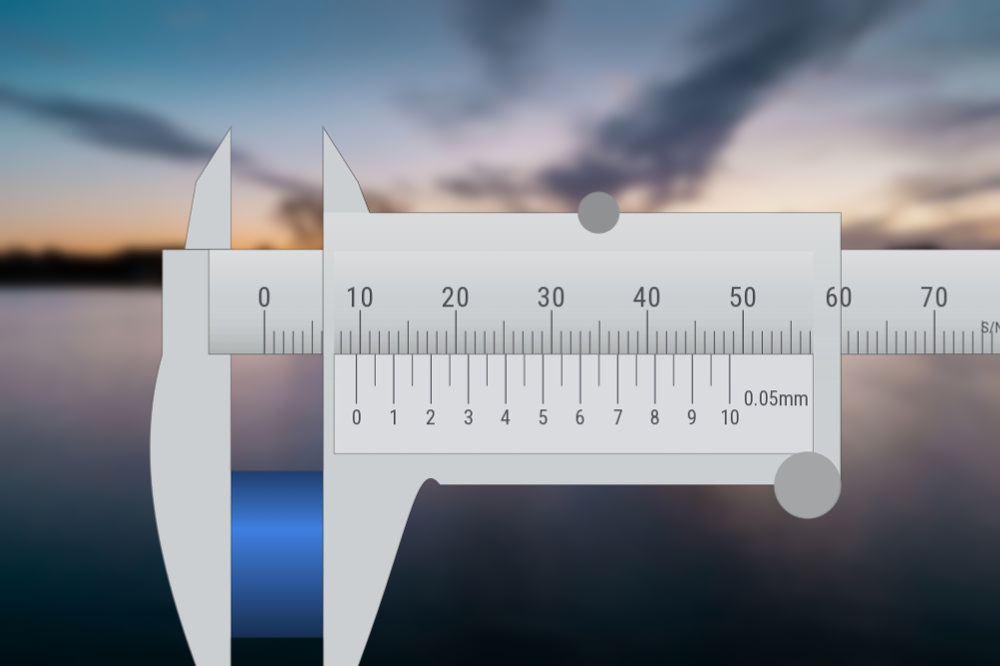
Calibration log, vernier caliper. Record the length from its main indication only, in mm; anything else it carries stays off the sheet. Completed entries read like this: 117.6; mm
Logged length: 9.6; mm
